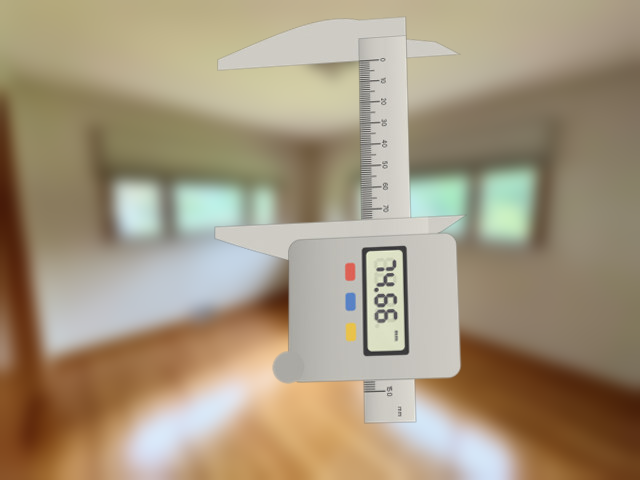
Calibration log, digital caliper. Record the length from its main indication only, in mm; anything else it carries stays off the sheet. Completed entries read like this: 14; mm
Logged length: 74.66; mm
